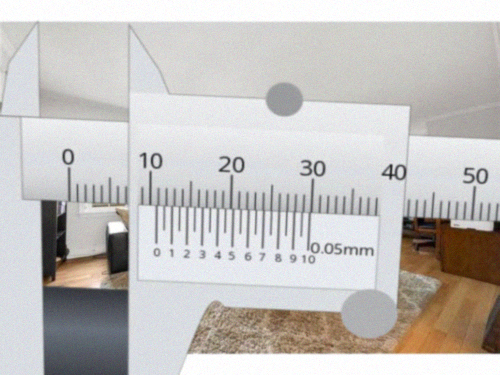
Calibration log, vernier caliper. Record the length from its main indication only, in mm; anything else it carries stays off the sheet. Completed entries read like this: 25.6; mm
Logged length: 10.8; mm
